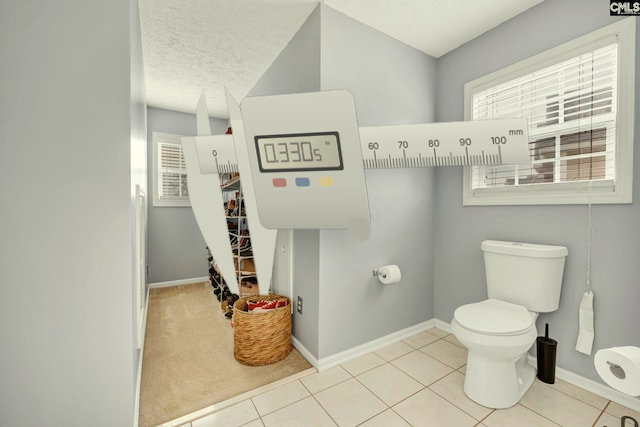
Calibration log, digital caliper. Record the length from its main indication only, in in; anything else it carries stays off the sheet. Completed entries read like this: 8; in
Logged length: 0.3305; in
